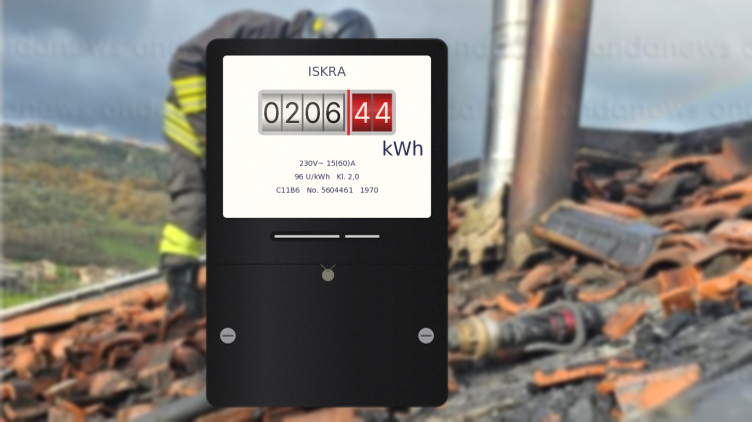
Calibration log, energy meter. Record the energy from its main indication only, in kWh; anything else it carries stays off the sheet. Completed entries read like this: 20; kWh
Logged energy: 206.44; kWh
